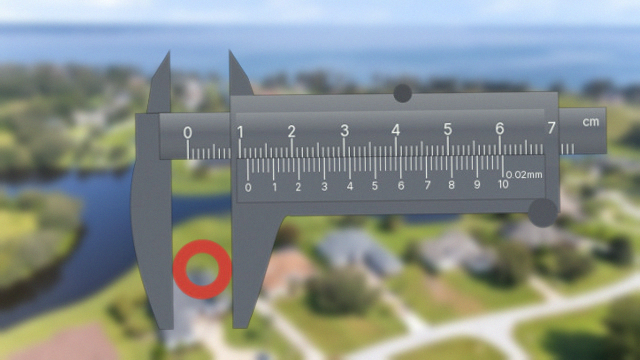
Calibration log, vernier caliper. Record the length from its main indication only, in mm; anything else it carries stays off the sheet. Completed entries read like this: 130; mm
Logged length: 11.5; mm
